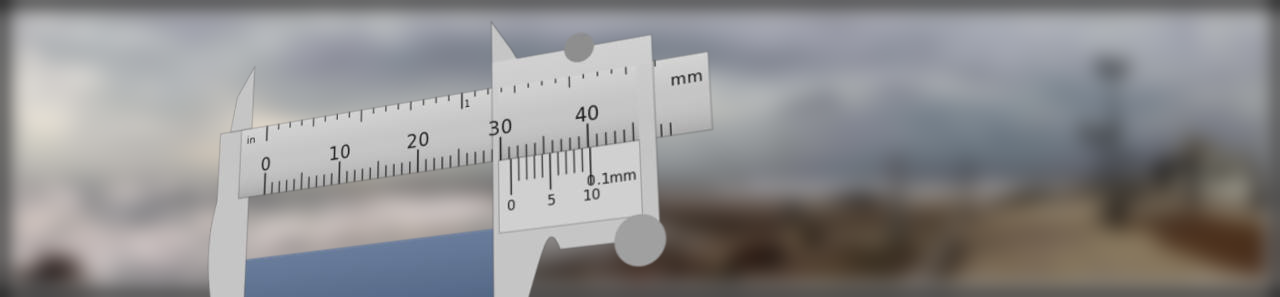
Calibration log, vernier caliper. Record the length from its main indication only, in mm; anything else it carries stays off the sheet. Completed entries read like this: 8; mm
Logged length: 31.2; mm
